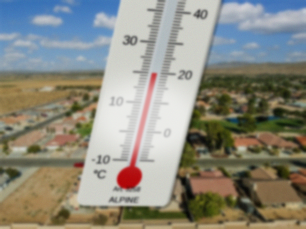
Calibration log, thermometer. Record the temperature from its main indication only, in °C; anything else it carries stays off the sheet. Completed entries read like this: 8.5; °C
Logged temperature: 20; °C
